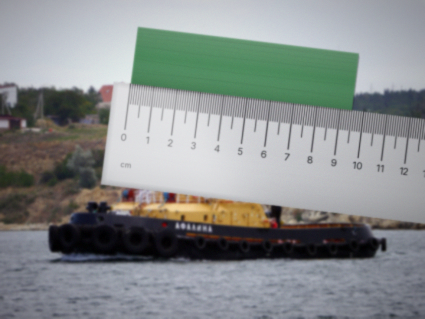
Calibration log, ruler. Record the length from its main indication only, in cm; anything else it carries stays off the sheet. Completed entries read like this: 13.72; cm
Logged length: 9.5; cm
